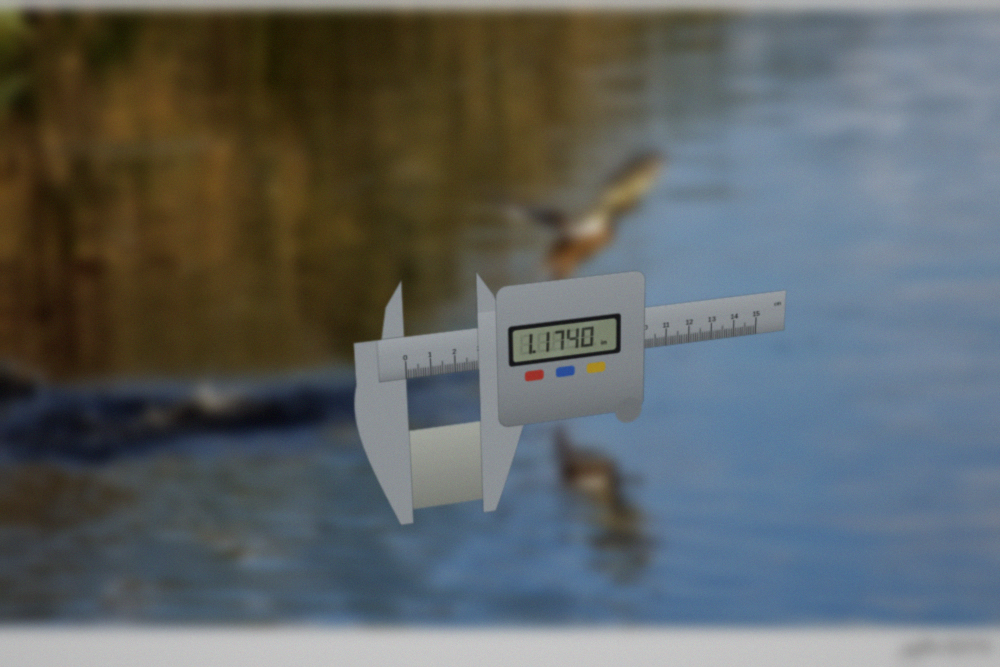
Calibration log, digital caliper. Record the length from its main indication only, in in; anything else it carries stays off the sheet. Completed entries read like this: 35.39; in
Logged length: 1.1740; in
